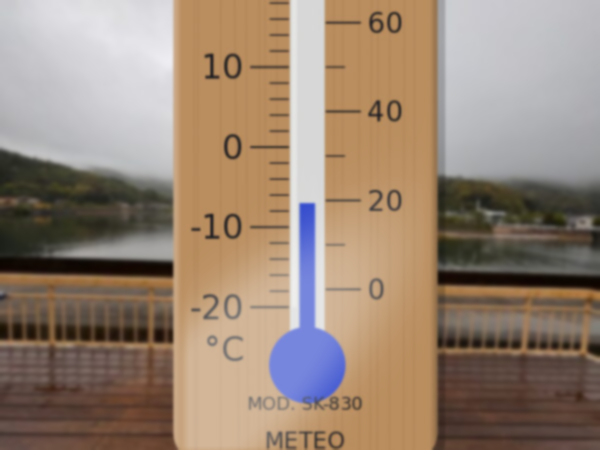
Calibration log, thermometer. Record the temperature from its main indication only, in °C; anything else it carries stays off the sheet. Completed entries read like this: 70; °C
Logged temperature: -7; °C
